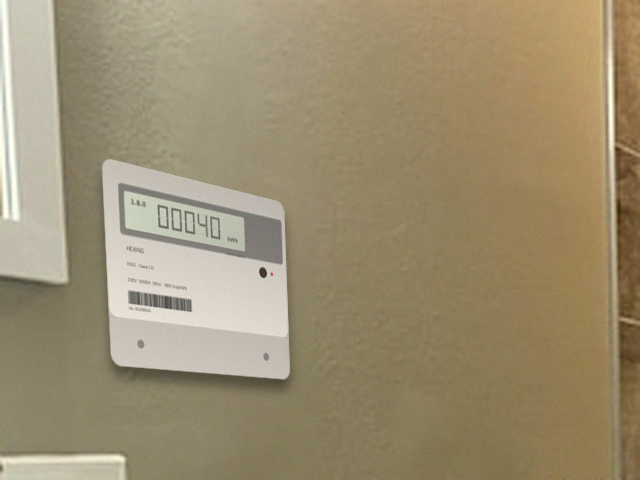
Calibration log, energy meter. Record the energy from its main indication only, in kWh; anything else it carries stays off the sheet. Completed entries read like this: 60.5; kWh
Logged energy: 40; kWh
